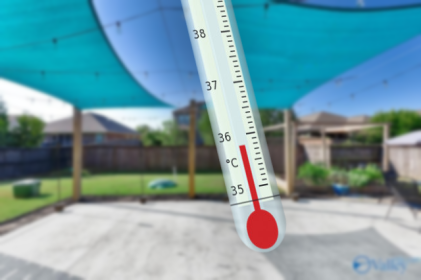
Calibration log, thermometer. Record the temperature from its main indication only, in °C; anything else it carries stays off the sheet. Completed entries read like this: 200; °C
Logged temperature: 35.8; °C
